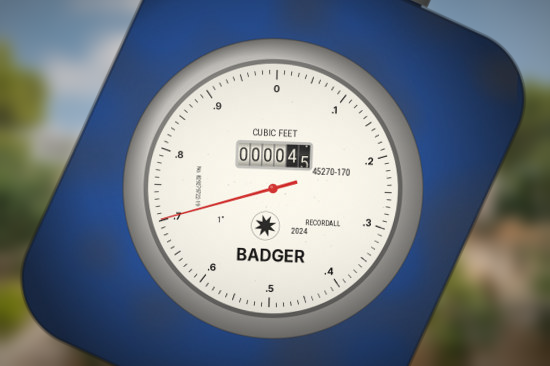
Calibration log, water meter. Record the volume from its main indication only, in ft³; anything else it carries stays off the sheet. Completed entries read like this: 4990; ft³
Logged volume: 44.70; ft³
